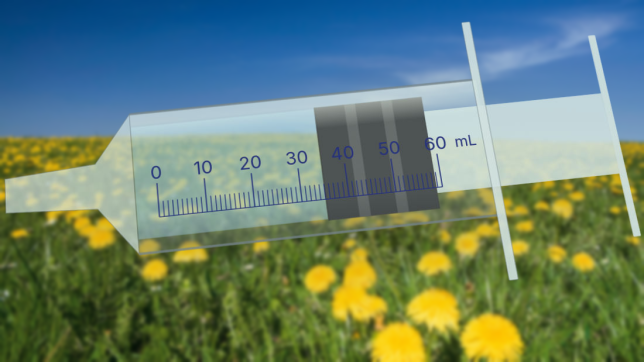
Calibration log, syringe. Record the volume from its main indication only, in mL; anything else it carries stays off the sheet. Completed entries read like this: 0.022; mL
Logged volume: 35; mL
